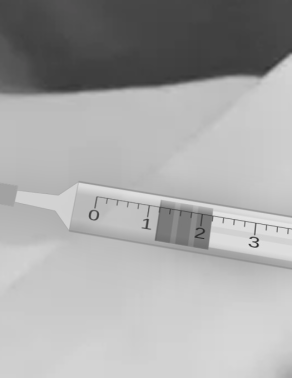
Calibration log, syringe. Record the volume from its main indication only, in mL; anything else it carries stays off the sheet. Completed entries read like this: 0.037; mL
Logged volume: 1.2; mL
